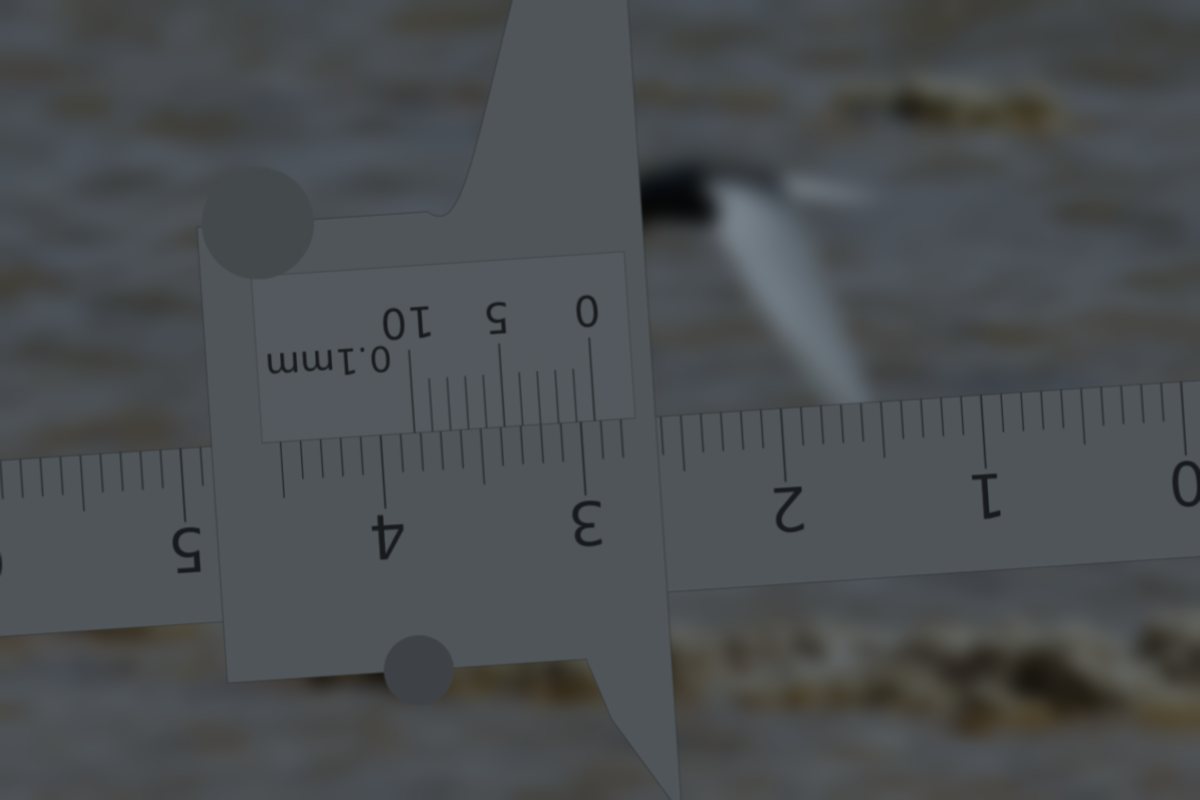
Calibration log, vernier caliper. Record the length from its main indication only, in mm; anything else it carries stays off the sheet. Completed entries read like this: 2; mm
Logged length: 29.3; mm
